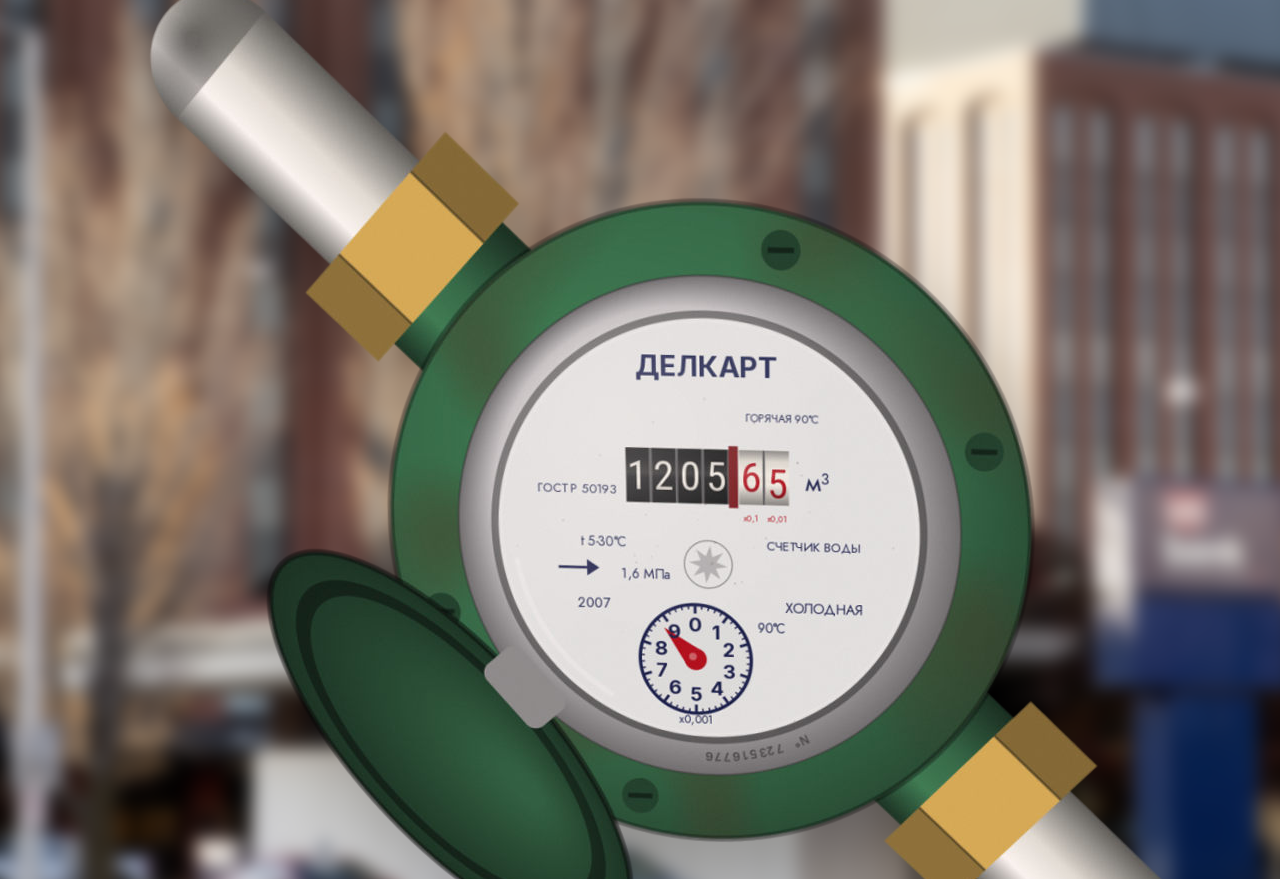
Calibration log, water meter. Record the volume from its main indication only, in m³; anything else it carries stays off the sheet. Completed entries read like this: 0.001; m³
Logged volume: 1205.648; m³
